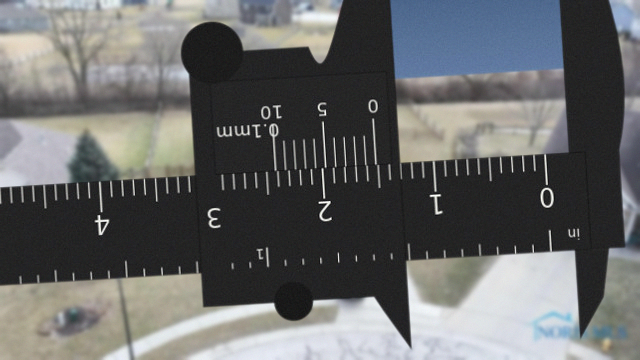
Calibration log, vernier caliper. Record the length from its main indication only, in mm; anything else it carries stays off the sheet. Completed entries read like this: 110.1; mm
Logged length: 15.2; mm
